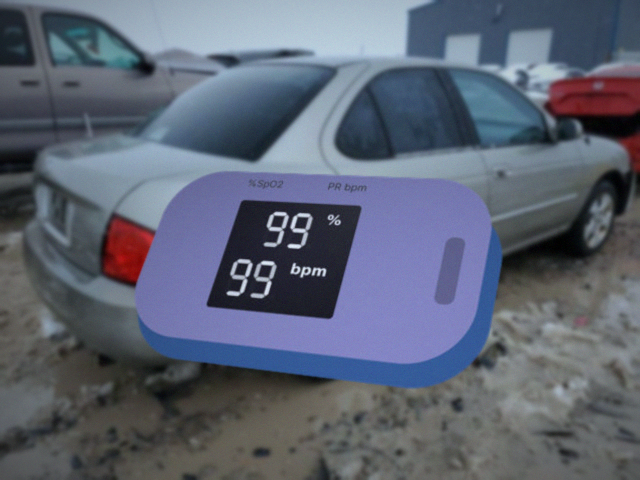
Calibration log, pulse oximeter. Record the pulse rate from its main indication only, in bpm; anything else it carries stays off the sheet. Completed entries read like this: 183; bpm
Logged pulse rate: 99; bpm
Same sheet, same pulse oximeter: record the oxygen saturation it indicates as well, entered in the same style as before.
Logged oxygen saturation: 99; %
